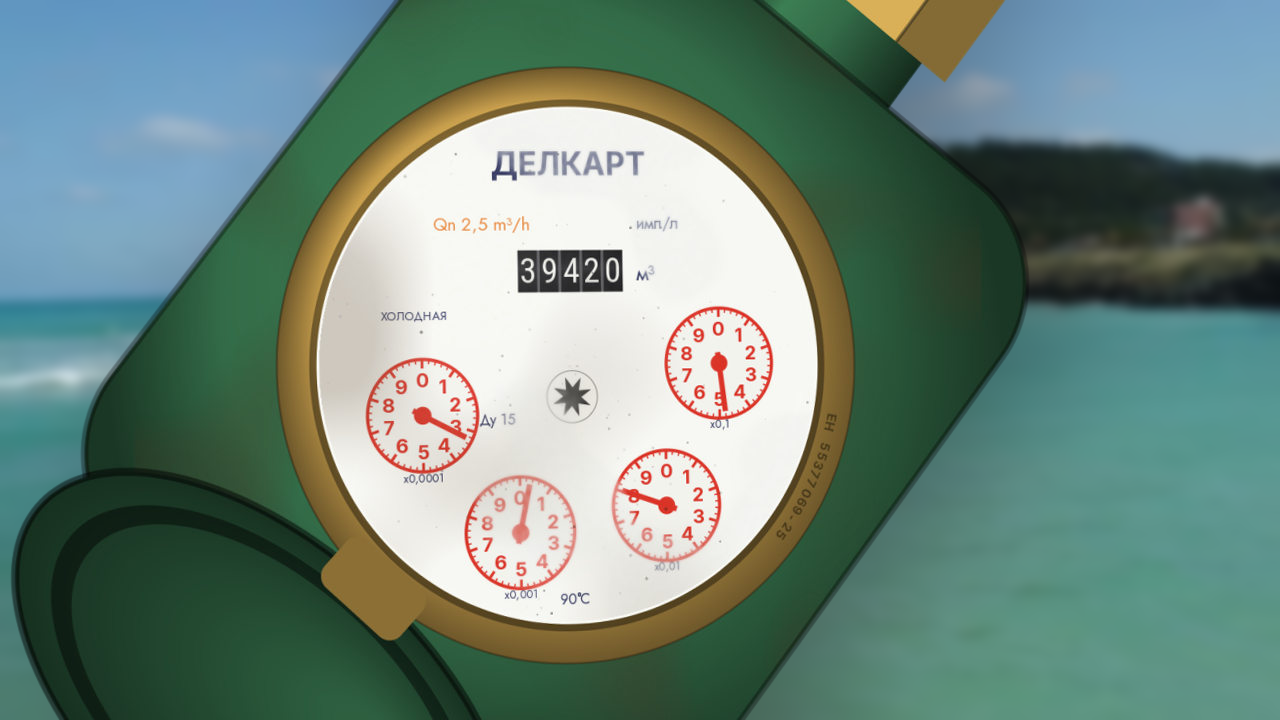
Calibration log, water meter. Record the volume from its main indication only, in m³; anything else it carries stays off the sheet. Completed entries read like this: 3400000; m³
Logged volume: 39420.4803; m³
